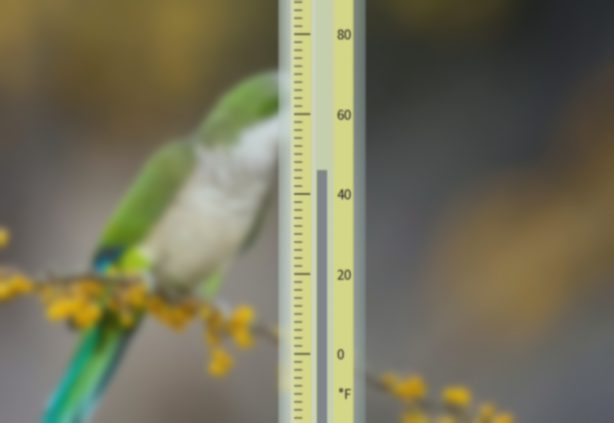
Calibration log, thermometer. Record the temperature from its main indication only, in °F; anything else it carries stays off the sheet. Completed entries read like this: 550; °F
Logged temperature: 46; °F
